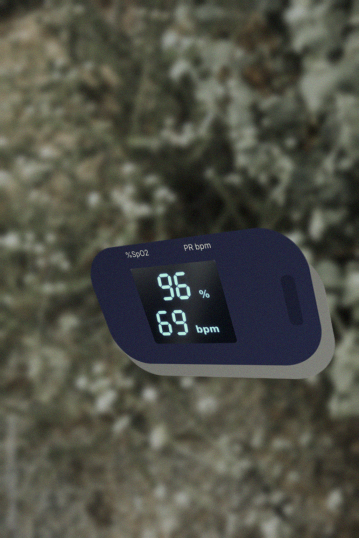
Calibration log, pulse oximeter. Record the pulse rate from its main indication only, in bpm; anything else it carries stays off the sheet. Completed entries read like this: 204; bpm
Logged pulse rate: 69; bpm
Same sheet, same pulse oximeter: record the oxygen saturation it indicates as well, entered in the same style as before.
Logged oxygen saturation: 96; %
